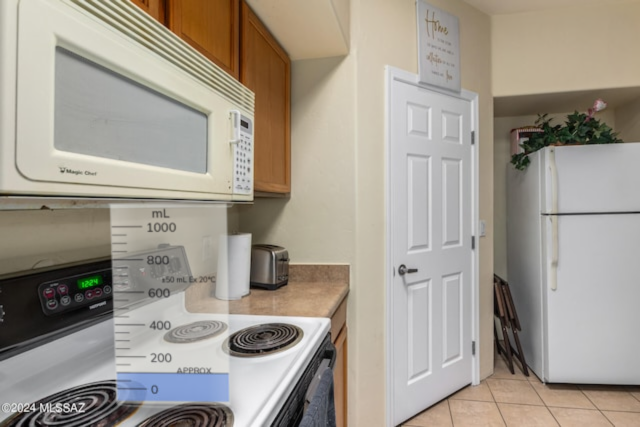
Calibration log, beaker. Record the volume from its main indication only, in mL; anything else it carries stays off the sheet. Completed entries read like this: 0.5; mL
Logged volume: 100; mL
